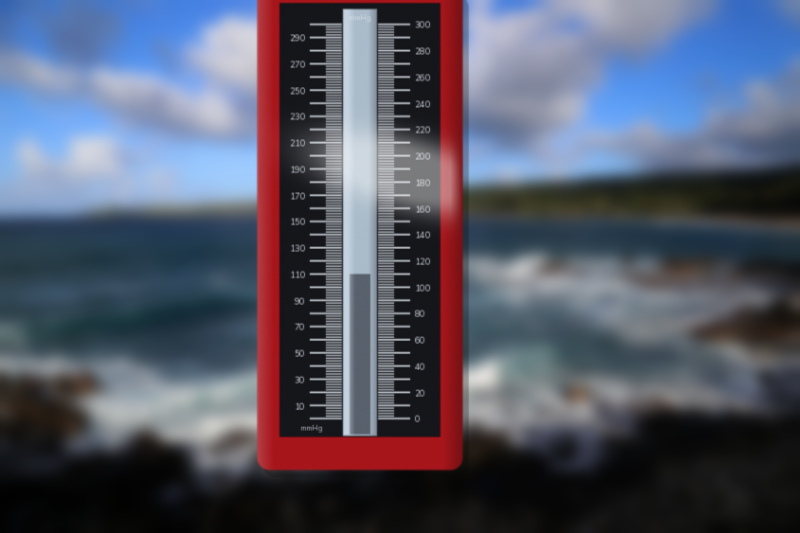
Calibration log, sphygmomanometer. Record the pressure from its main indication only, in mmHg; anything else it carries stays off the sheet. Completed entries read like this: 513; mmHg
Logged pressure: 110; mmHg
